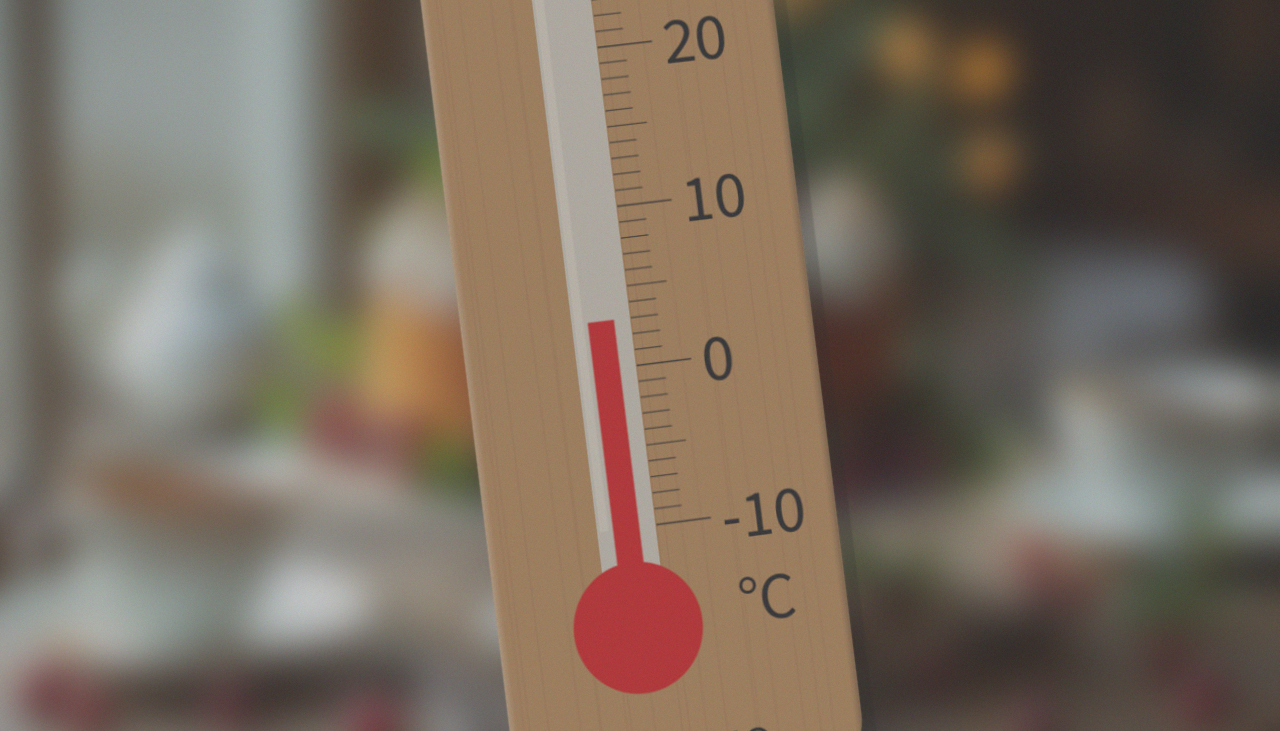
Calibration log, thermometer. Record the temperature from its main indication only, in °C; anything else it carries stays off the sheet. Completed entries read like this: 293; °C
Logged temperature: 3; °C
